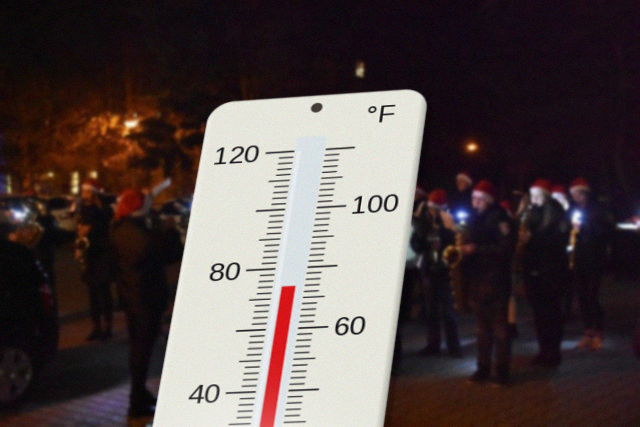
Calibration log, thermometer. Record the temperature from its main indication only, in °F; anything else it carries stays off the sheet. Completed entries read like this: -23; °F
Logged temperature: 74; °F
